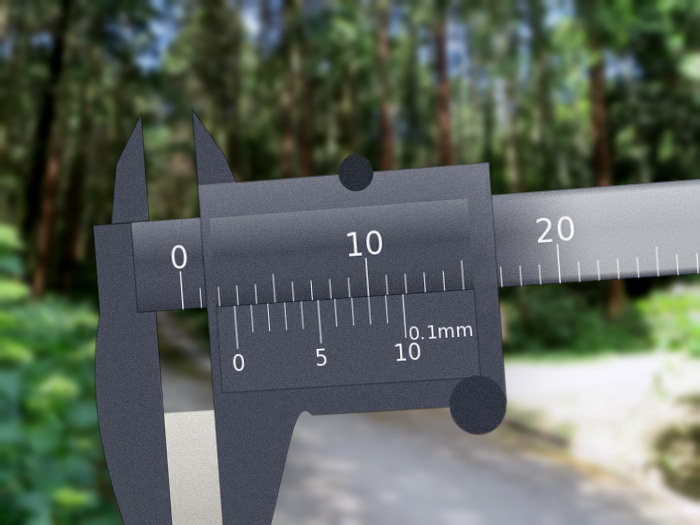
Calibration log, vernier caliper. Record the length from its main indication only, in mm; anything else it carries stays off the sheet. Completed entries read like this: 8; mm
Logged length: 2.8; mm
